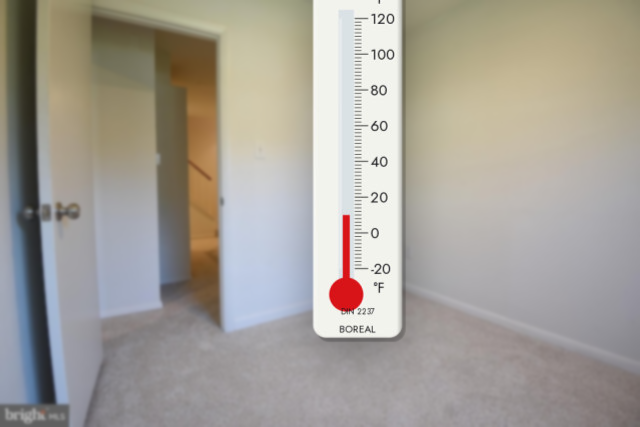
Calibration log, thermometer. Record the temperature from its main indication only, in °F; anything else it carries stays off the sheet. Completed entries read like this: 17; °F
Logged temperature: 10; °F
